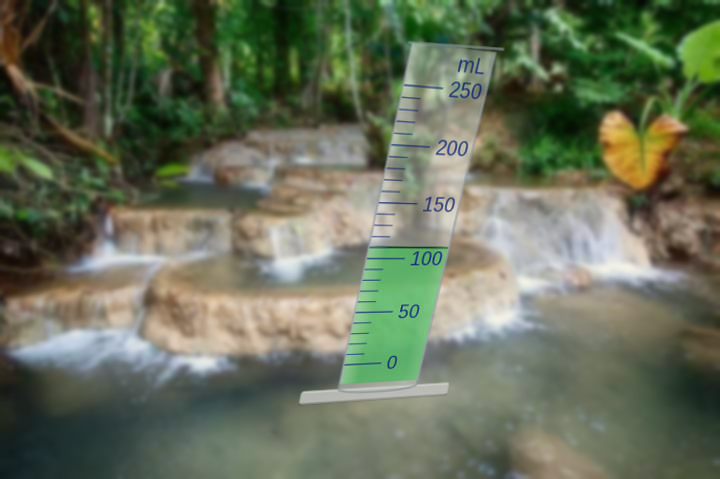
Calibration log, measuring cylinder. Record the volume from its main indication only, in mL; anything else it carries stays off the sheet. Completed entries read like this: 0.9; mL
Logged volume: 110; mL
